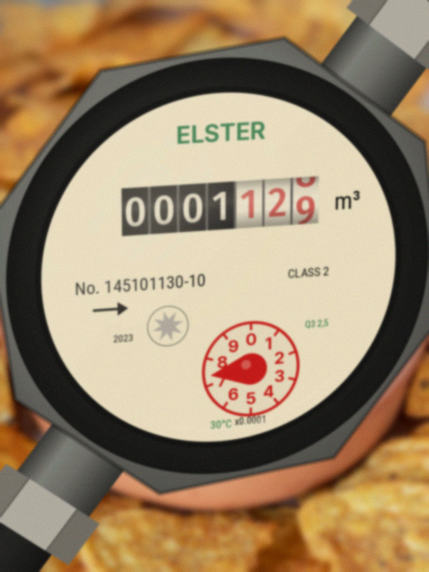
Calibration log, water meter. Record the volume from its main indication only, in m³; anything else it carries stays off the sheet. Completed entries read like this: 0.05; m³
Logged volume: 1.1287; m³
